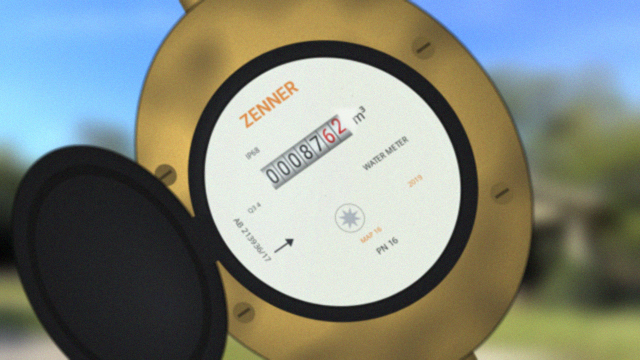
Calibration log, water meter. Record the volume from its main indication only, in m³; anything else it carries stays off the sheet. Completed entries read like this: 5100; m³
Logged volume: 87.62; m³
